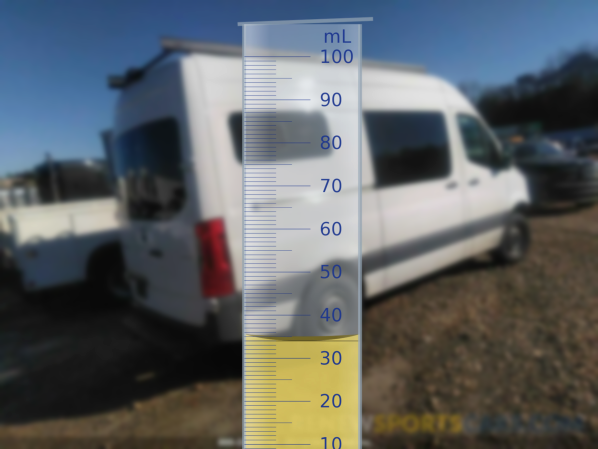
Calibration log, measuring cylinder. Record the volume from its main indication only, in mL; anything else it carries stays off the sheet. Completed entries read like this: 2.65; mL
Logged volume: 34; mL
